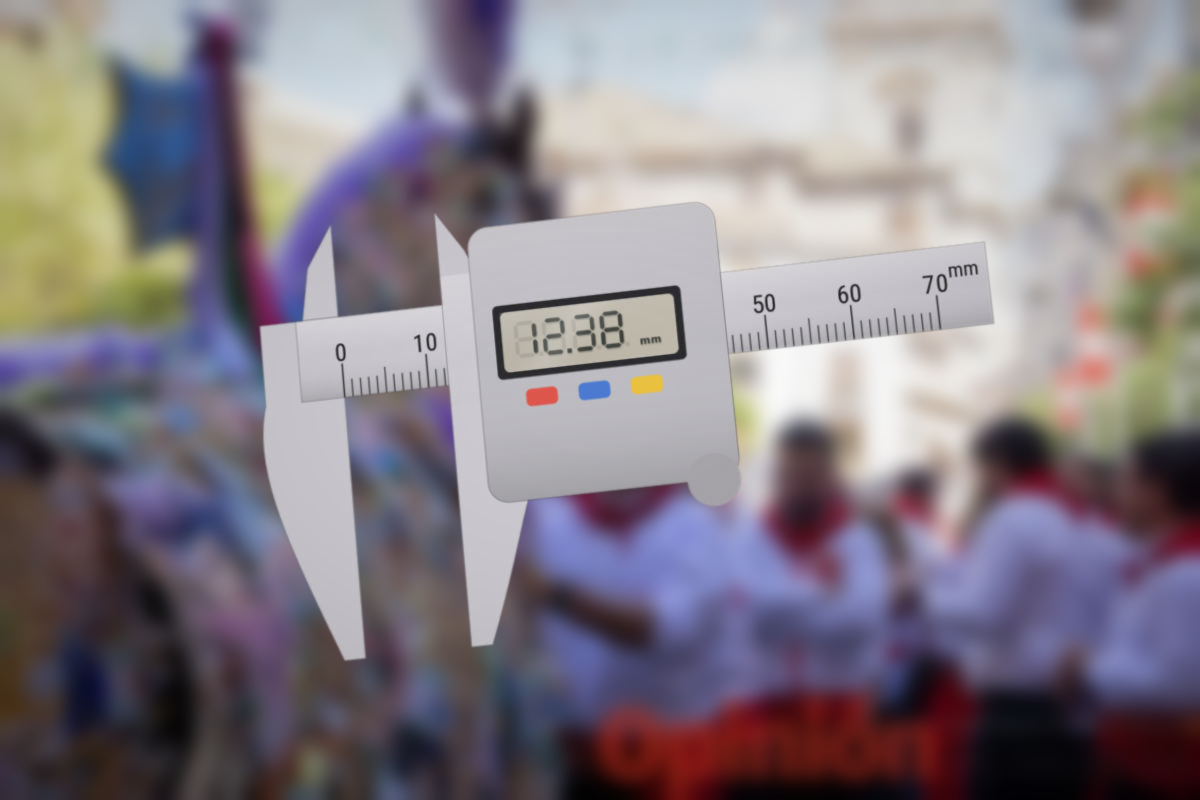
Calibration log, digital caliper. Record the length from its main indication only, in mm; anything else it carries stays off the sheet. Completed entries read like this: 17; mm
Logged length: 12.38; mm
